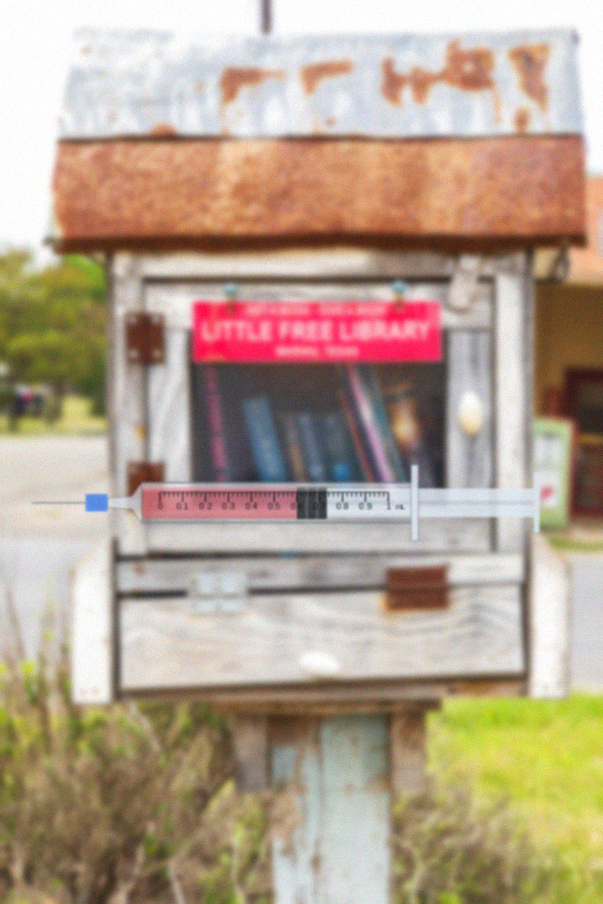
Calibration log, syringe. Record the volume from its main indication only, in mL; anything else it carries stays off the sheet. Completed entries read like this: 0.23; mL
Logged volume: 0.6; mL
